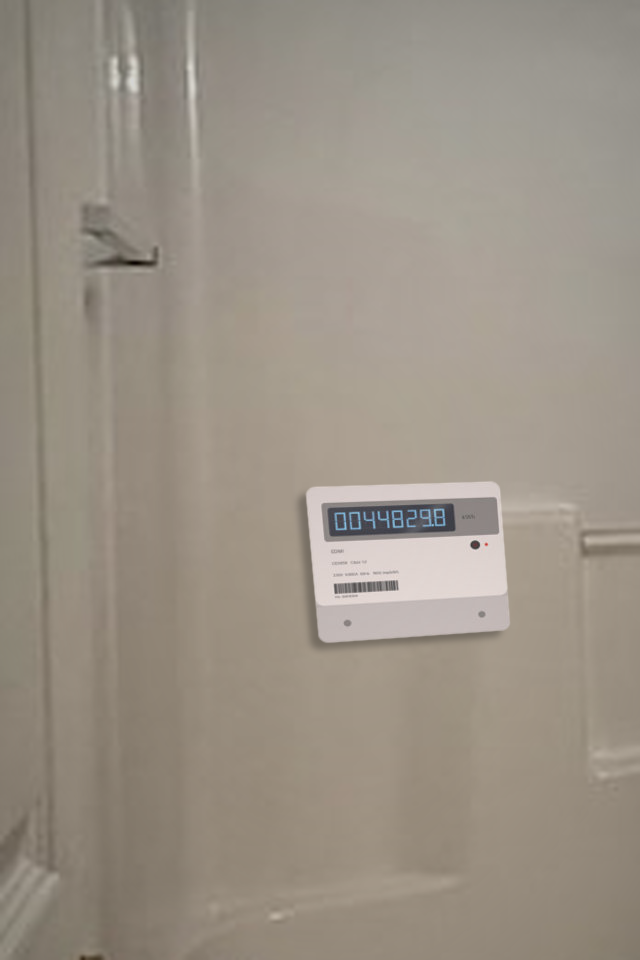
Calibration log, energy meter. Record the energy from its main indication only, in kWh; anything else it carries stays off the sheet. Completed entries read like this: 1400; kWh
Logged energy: 44829.8; kWh
